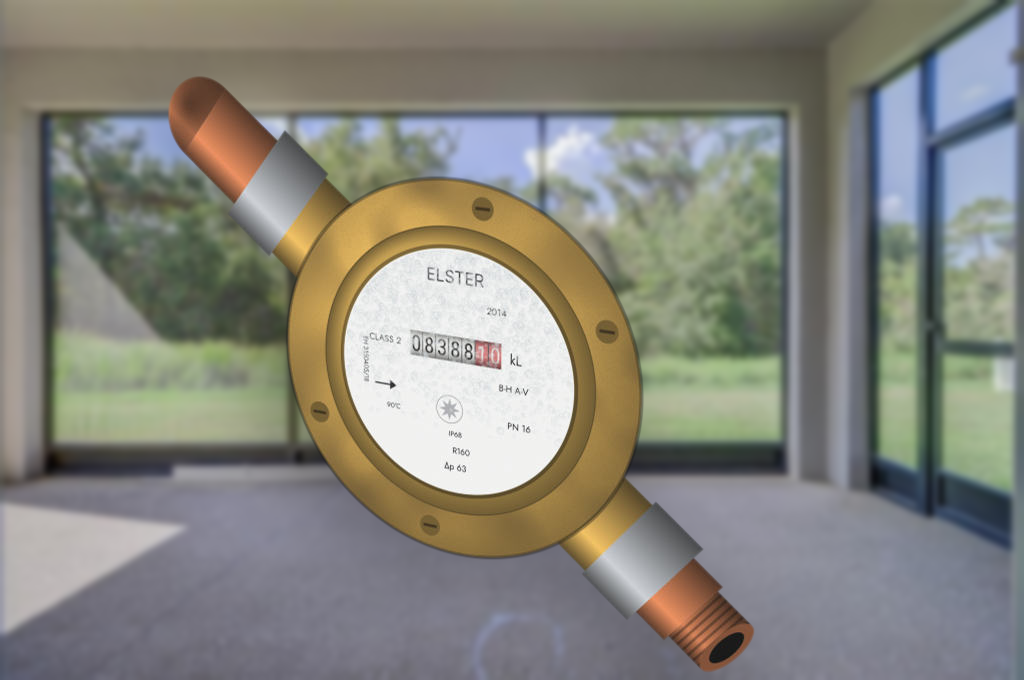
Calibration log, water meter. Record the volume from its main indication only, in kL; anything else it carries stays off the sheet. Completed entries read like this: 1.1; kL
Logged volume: 8388.10; kL
